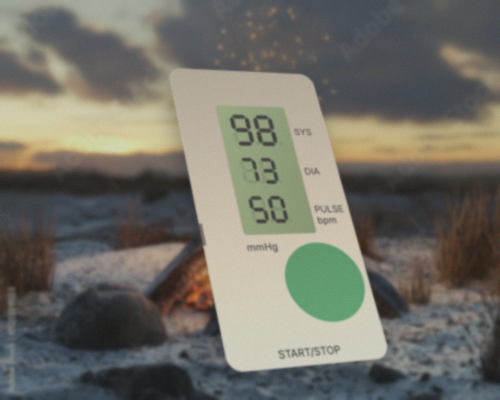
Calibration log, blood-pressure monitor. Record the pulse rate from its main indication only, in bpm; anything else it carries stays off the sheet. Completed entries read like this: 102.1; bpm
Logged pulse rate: 50; bpm
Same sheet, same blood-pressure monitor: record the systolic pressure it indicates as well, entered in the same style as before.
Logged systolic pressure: 98; mmHg
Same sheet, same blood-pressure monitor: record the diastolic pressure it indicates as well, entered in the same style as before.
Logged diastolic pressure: 73; mmHg
